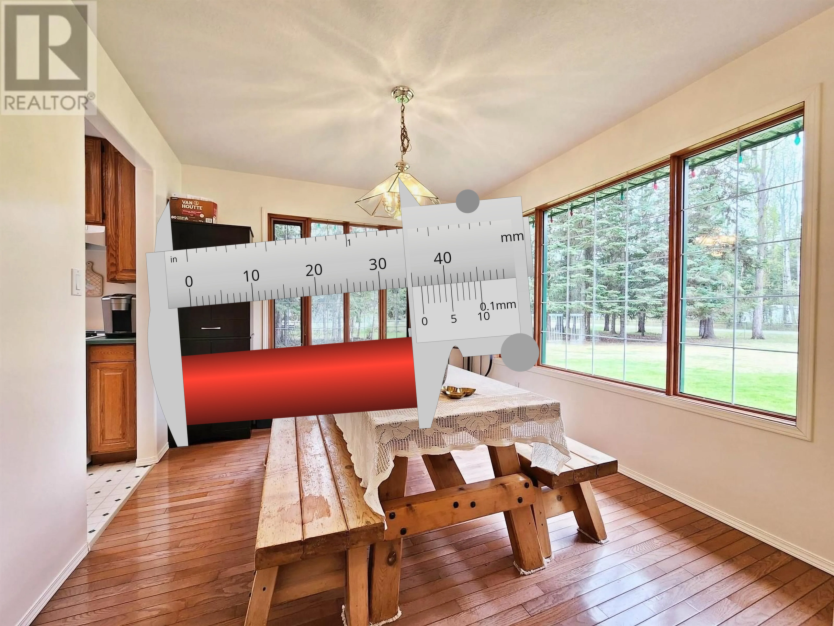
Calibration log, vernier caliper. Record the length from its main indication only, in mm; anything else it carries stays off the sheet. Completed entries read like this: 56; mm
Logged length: 36.4; mm
